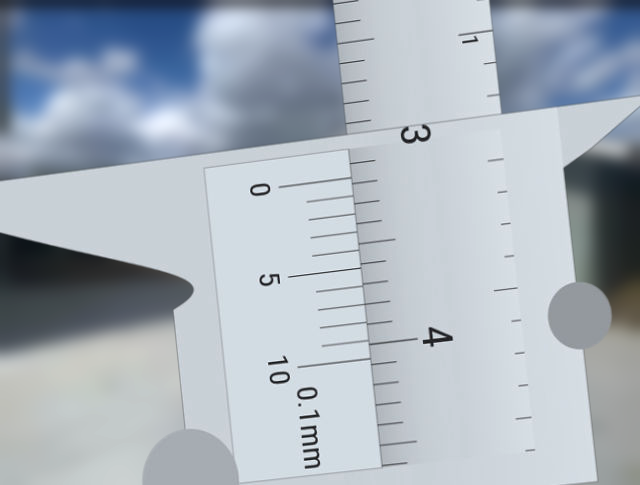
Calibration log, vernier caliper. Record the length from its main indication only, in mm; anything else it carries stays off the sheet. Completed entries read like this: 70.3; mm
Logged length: 31.7; mm
